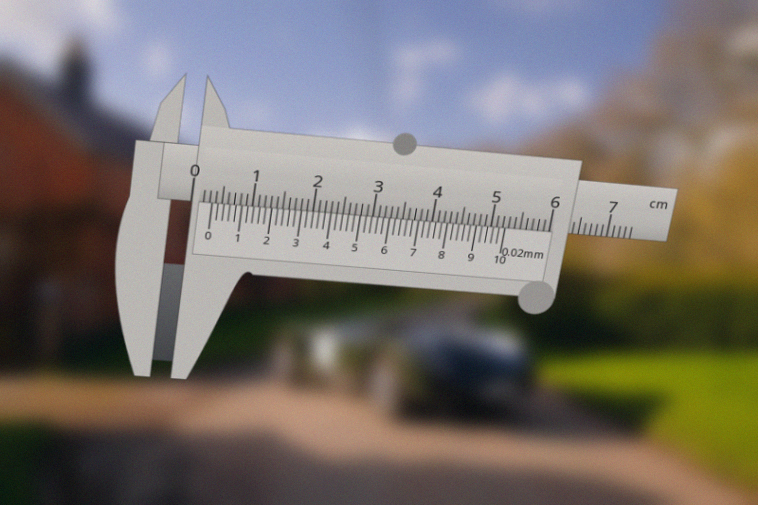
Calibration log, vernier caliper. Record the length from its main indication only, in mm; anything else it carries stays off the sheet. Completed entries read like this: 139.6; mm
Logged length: 3.4; mm
